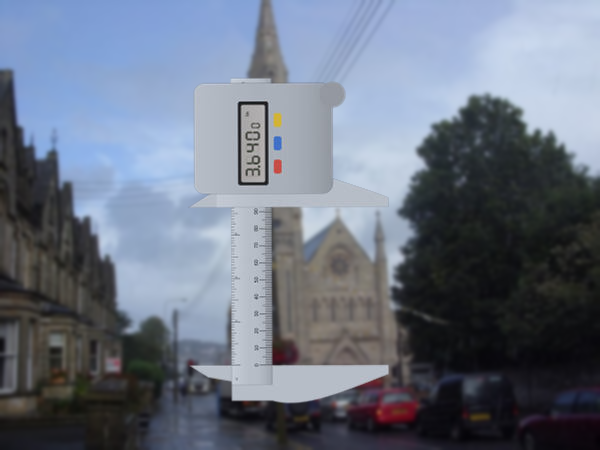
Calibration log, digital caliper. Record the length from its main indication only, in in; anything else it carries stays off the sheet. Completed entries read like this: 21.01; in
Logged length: 3.6400; in
